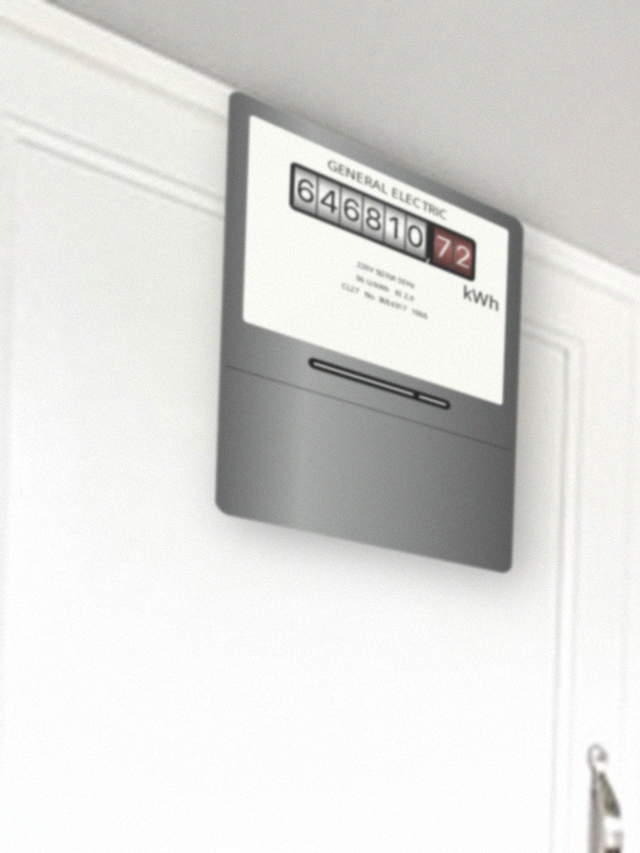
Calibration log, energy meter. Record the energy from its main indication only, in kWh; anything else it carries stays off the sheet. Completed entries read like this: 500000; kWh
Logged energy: 646810.72; kWh
